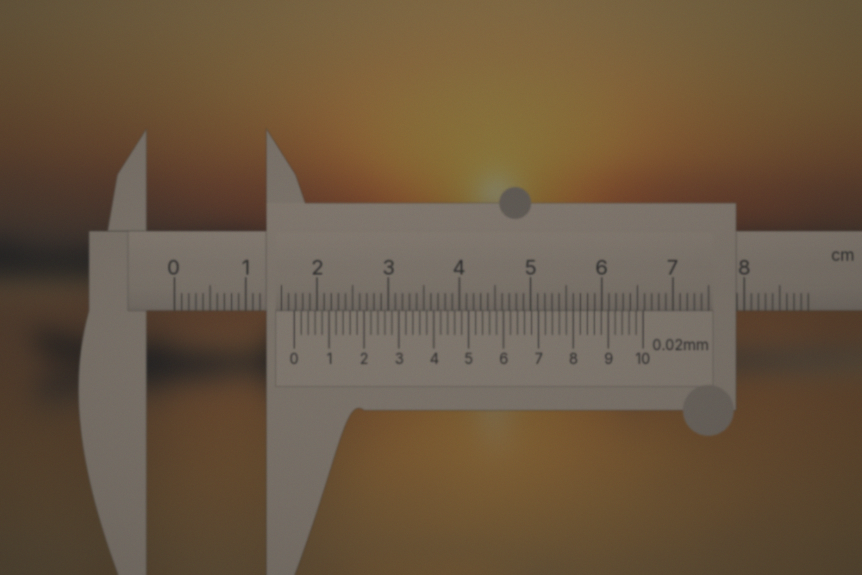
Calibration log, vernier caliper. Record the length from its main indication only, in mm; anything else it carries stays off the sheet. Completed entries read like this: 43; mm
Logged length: 16.8; mm
